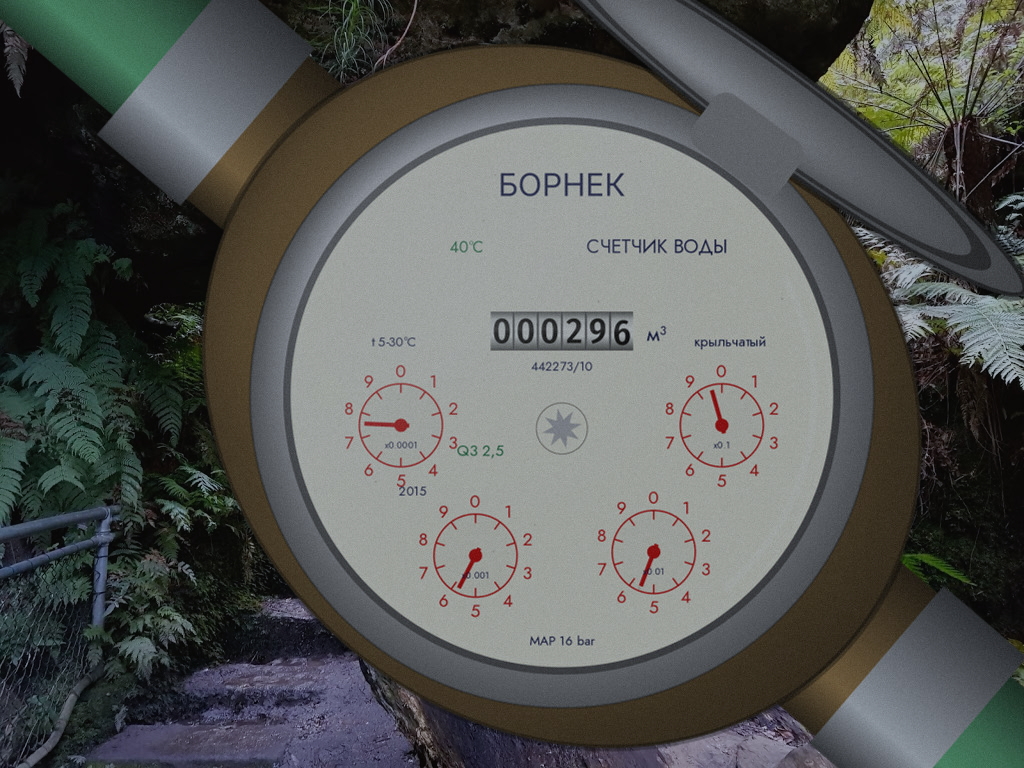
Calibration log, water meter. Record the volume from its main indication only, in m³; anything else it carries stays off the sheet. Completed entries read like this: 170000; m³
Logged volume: 295.9557; m³
